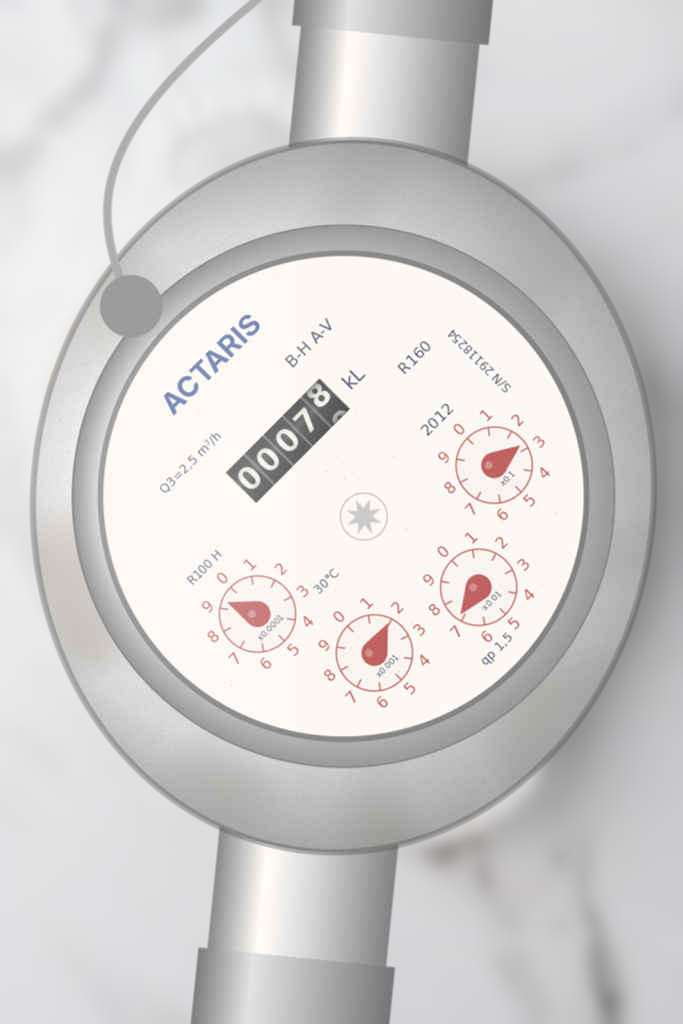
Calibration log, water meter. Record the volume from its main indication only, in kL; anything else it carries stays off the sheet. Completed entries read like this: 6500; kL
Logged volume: 78.2719; kL
